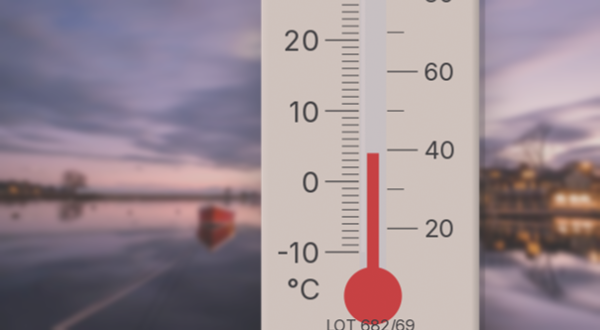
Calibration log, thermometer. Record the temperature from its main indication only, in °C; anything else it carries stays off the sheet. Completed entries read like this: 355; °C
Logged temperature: 4; °C
